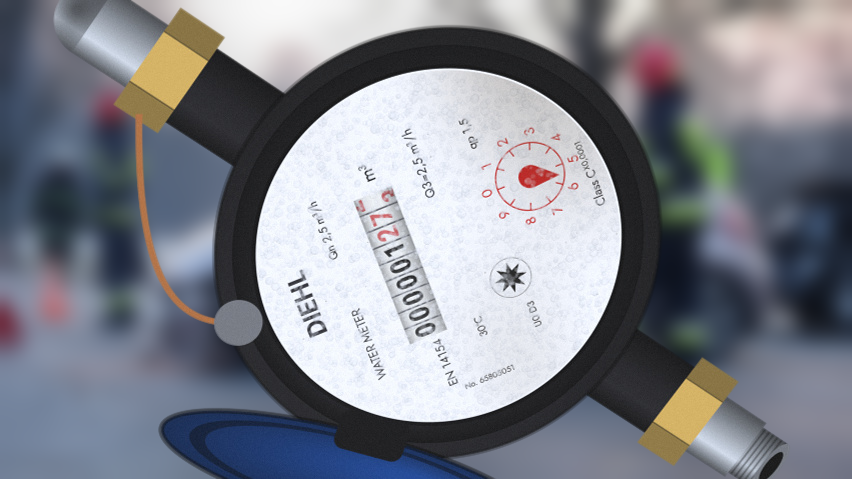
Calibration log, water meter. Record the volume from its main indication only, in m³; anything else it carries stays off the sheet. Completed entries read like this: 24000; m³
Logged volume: 1.2725; m³
